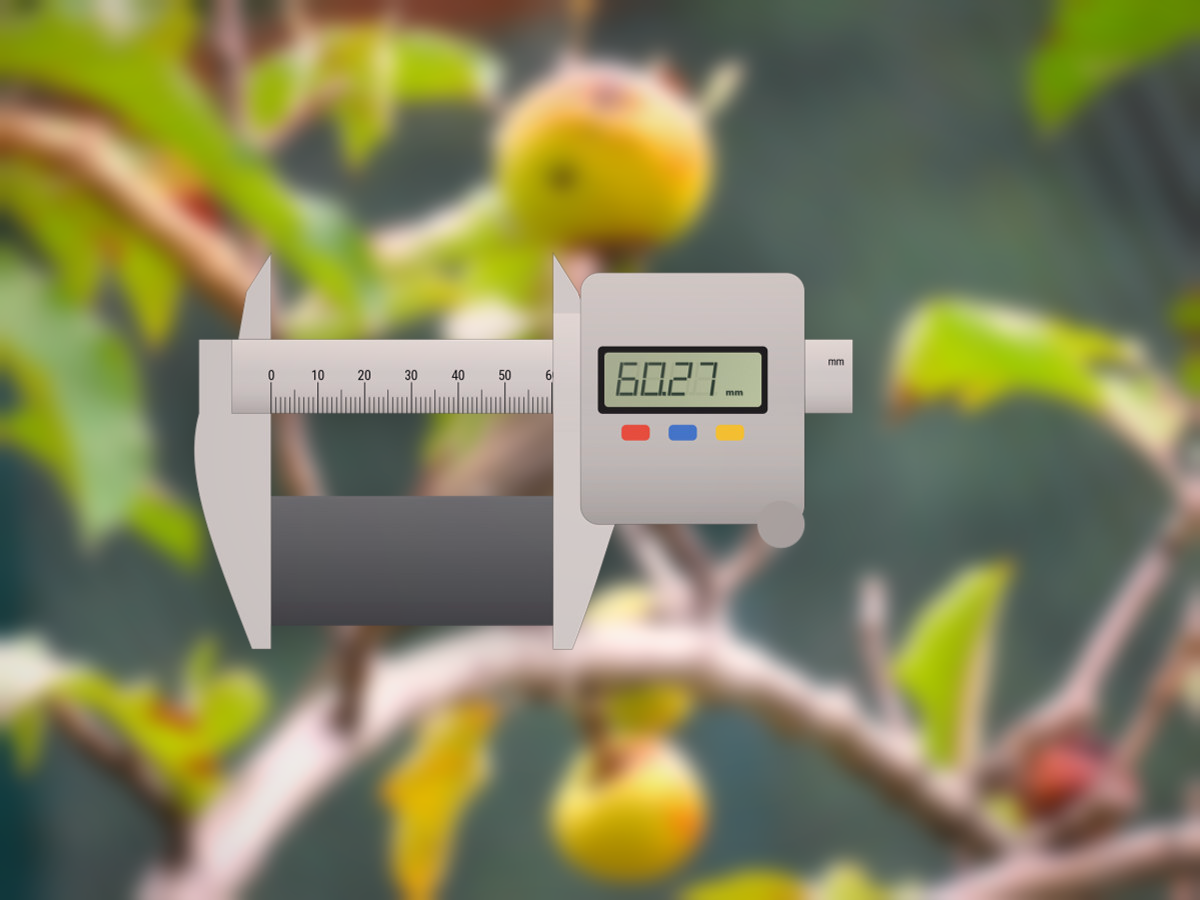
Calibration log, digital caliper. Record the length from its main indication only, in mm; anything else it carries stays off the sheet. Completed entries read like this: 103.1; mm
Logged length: 60.27; mm
